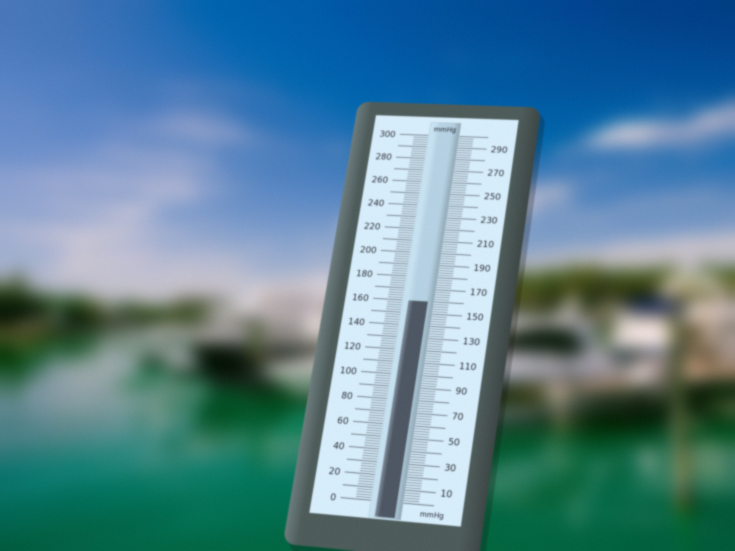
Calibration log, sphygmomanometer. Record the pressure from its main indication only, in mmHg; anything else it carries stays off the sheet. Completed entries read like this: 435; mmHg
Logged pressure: 160; mmHg
